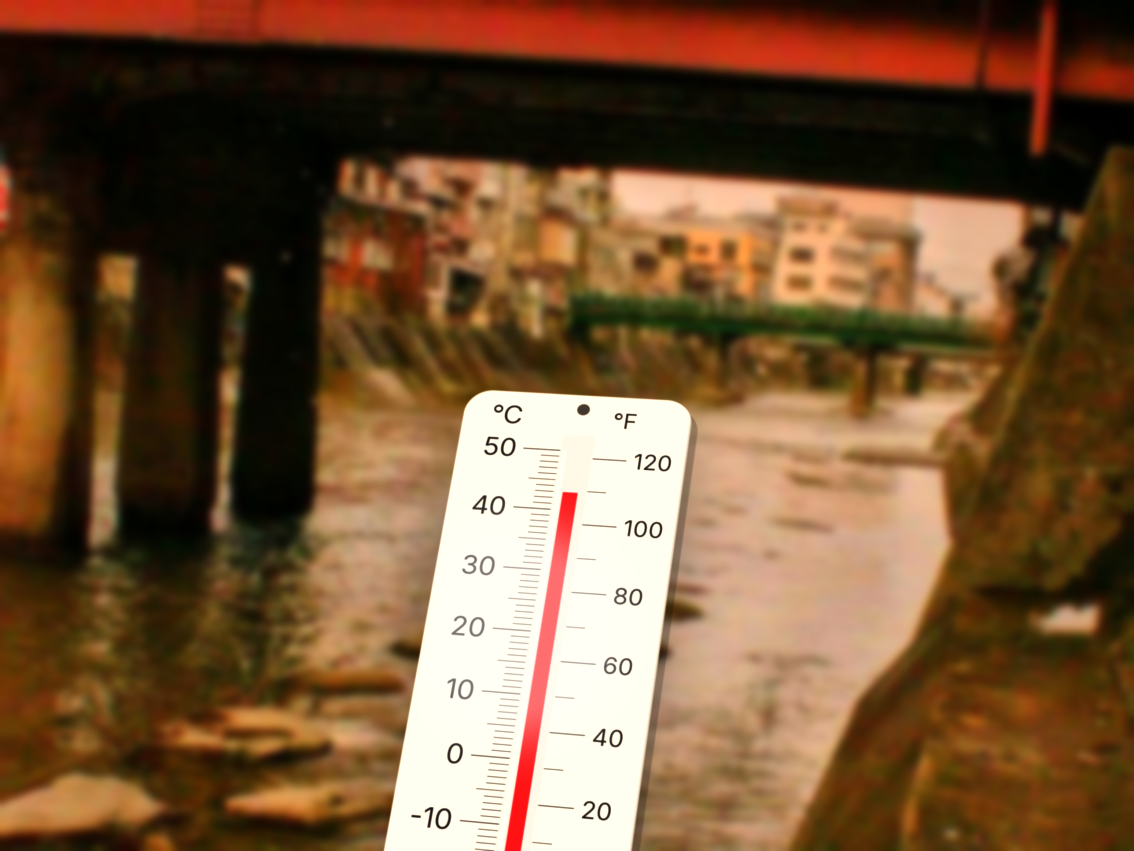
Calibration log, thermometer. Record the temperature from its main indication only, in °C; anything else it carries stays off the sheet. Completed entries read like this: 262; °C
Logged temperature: 43; °C
